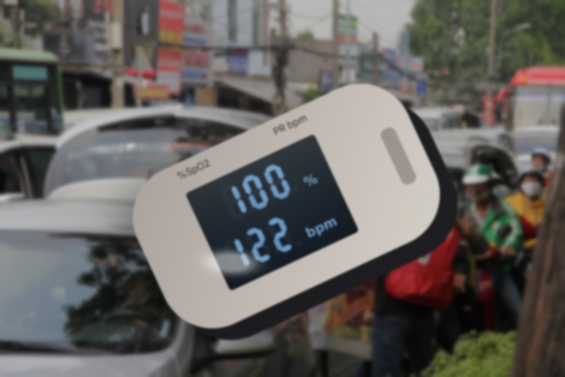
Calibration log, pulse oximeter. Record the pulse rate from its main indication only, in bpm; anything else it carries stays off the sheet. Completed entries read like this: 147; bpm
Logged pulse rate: 122; bpm
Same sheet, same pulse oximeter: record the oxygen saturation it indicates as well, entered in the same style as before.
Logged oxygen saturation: 100; %
